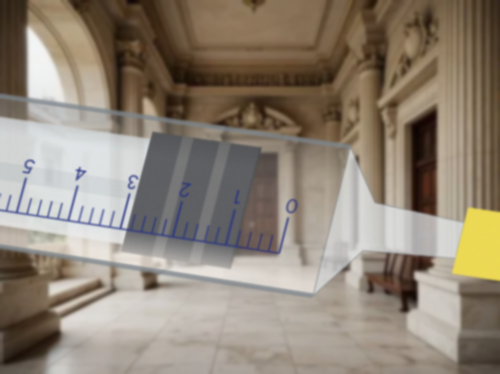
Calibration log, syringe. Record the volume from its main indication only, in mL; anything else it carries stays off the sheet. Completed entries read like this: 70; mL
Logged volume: 0.8; mL
